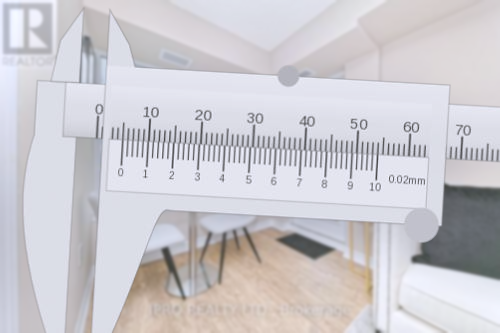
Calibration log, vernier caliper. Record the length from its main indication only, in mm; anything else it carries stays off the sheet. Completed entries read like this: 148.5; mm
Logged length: 5.0; mm
